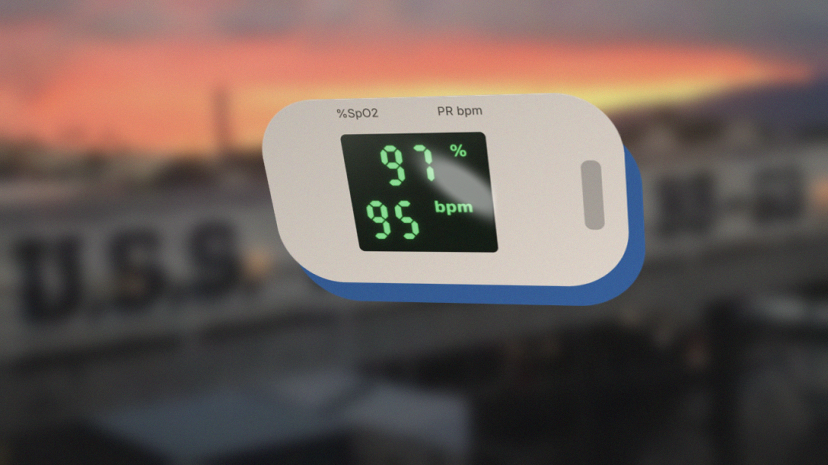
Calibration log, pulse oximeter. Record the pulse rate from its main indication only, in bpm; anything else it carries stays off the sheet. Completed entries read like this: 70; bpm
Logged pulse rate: 95; bpm
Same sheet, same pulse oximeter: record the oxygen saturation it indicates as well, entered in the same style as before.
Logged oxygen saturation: 97; %
